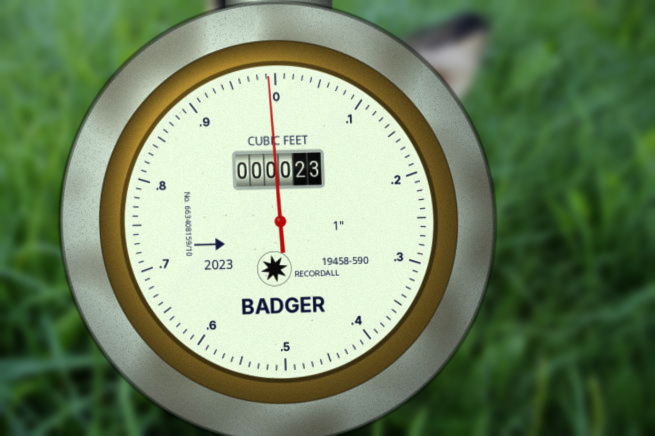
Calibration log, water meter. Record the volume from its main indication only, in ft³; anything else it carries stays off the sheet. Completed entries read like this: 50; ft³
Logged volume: 22.99; ft³
